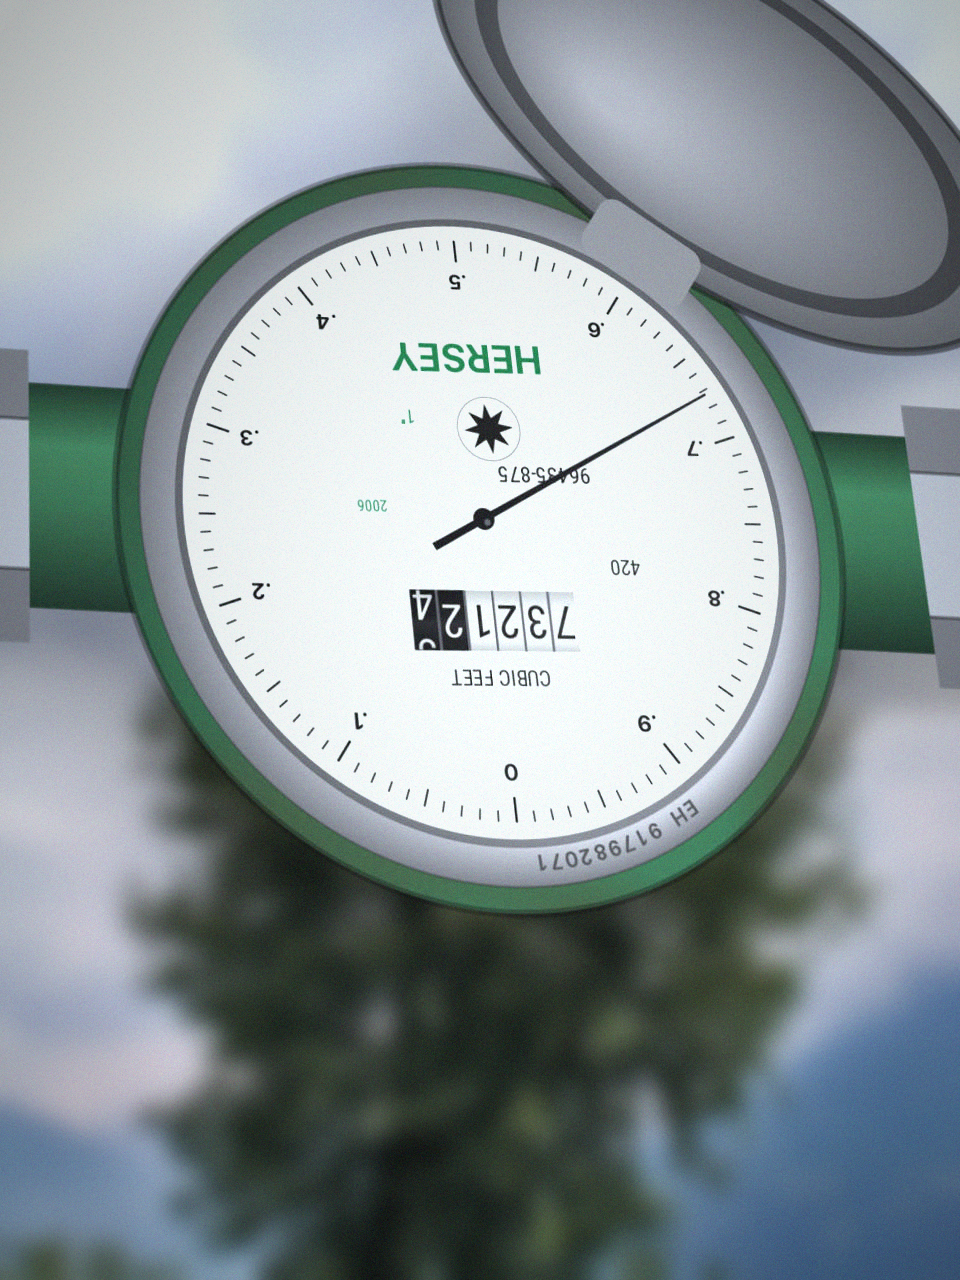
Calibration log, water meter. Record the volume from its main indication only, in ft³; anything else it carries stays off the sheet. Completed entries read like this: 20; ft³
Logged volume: 732123.67; ft³
